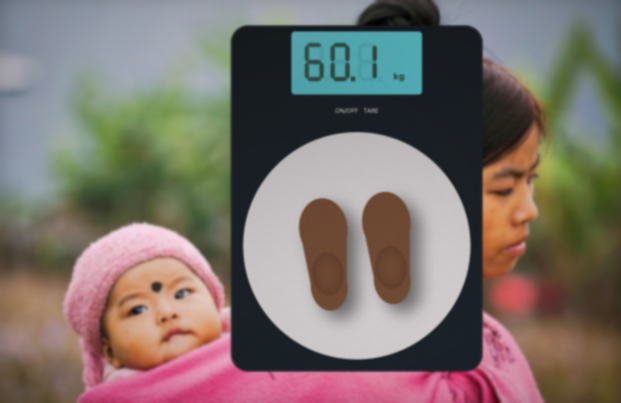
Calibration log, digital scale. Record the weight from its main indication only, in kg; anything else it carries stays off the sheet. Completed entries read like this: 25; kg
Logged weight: 60.1; kg
